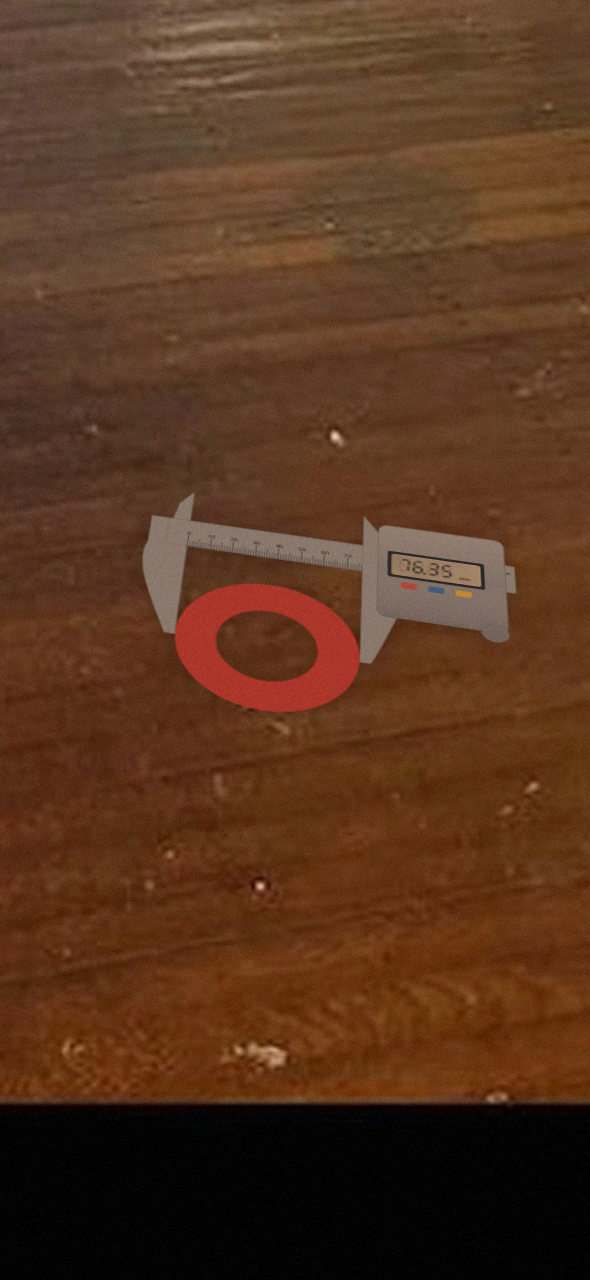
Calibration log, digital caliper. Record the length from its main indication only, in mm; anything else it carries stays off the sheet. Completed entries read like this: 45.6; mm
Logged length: 76.35; mm
